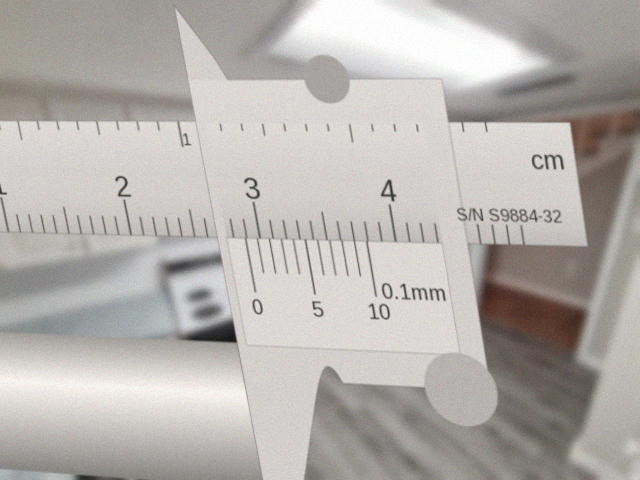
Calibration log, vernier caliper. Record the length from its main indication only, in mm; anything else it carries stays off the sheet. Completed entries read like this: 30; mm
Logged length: 28.9; mm
